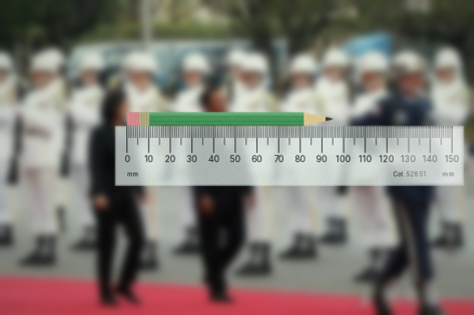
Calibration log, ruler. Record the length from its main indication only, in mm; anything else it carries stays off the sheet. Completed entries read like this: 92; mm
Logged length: 95; mm
